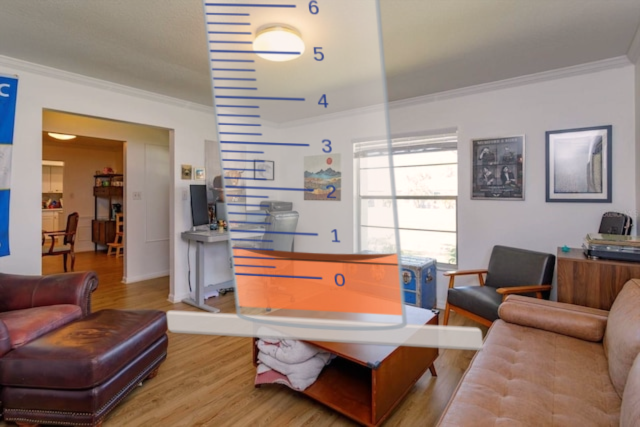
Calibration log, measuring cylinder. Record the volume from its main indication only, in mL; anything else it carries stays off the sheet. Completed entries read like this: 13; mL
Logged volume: 0.4; mL
